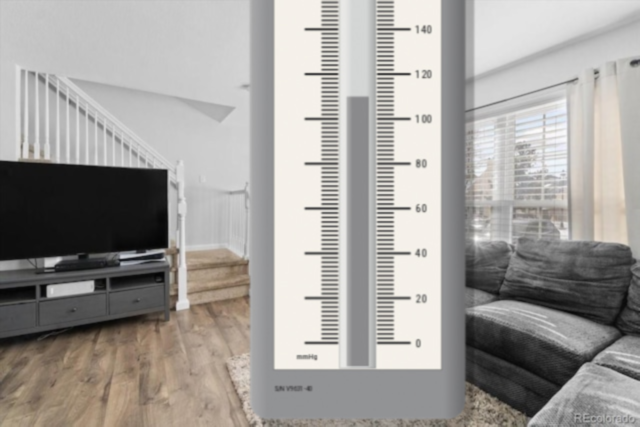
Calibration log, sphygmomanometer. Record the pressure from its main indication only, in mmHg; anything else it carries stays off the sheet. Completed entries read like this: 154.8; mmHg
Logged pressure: 110; mmHg
